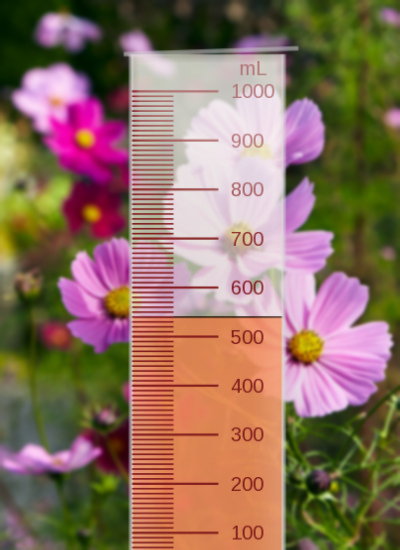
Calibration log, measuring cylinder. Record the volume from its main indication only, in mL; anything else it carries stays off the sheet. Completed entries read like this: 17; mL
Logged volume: 540; mL
